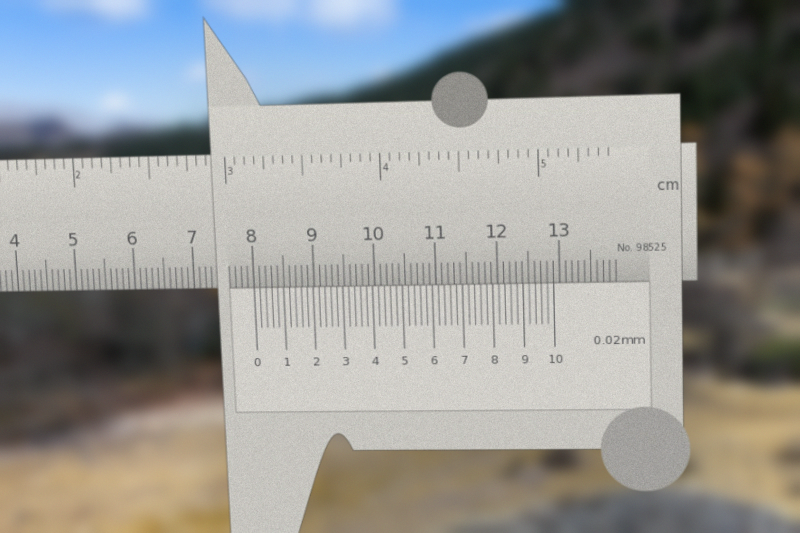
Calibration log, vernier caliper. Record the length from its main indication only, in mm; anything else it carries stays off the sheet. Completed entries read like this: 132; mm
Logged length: 80.0; mm
